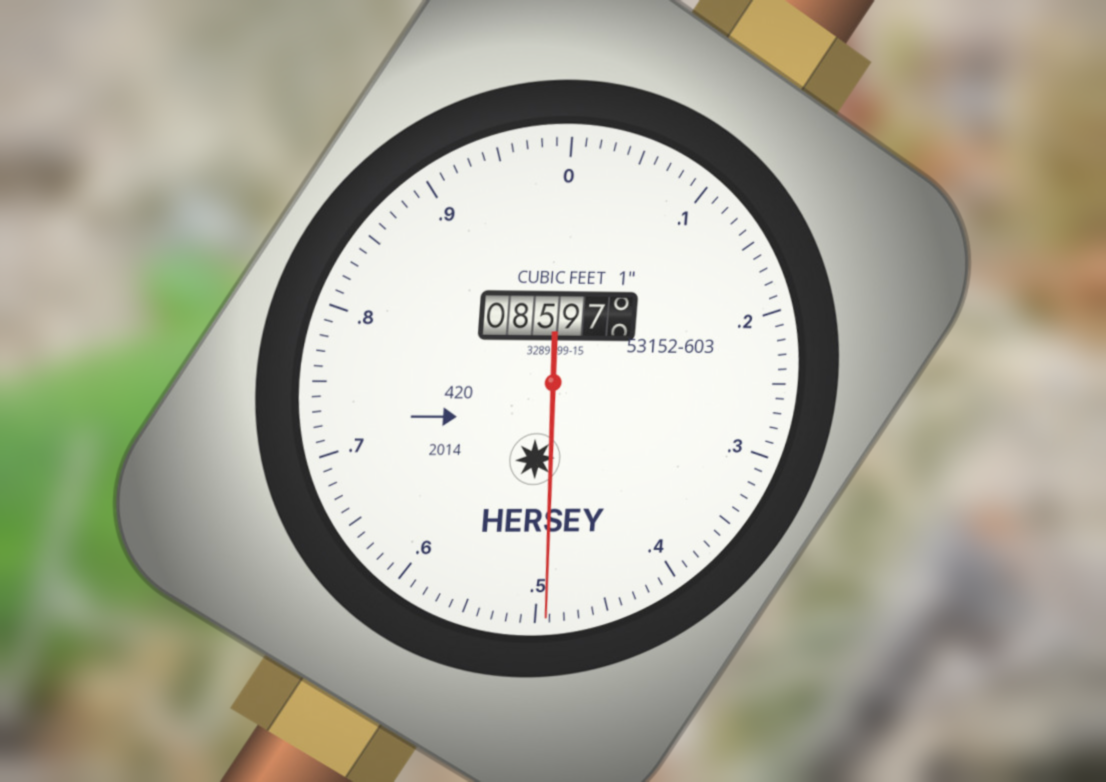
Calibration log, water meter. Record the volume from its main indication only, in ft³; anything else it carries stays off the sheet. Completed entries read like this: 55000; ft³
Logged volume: 85978.49; ft³
